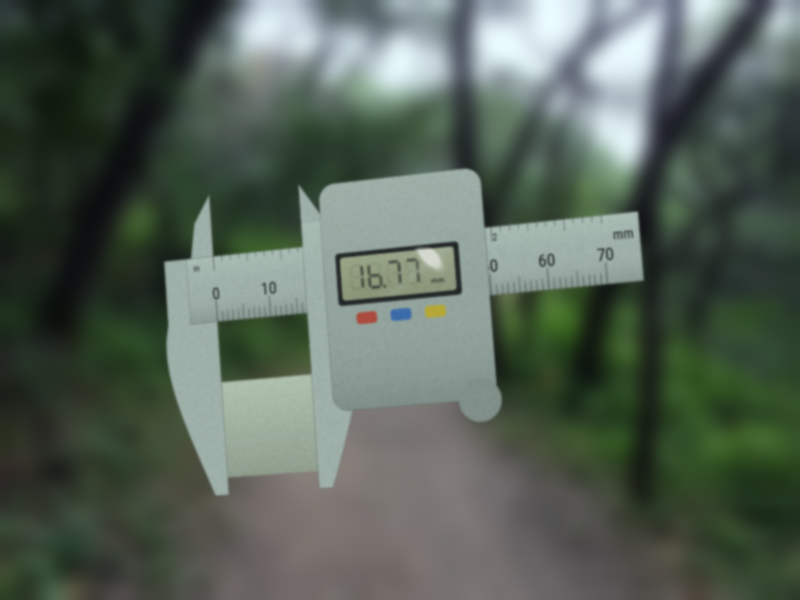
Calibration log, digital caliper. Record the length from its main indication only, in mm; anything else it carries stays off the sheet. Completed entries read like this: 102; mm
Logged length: 16.77; mm
